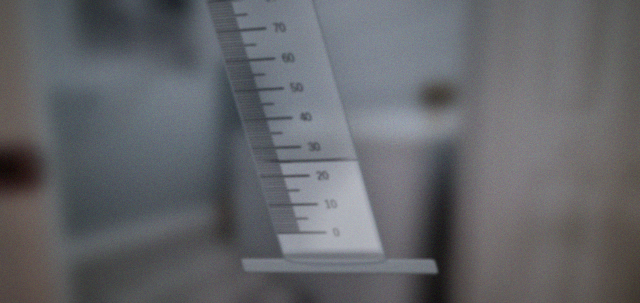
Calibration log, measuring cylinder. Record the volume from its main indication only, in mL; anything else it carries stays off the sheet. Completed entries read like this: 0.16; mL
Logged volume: 25; mL
